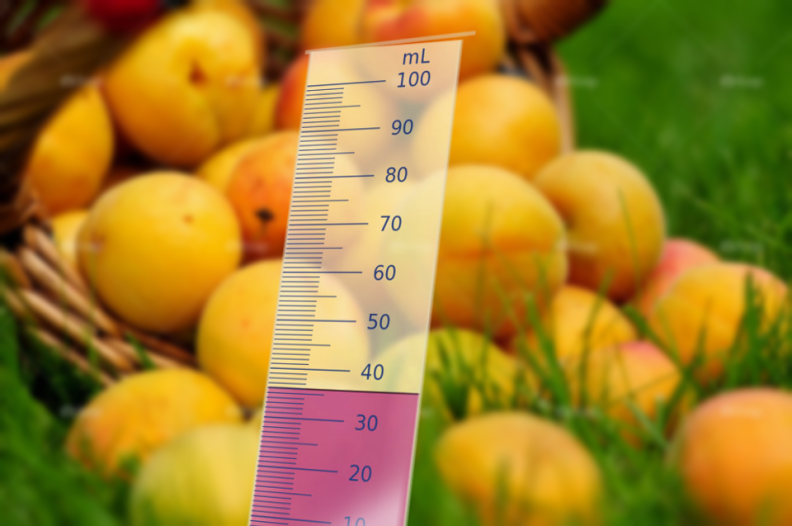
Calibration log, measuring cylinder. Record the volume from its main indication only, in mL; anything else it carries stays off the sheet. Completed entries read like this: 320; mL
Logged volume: 36; mL
